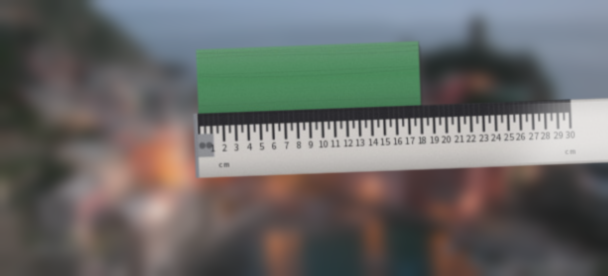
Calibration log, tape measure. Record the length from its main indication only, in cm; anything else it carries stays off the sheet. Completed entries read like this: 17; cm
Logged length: 18; cm
